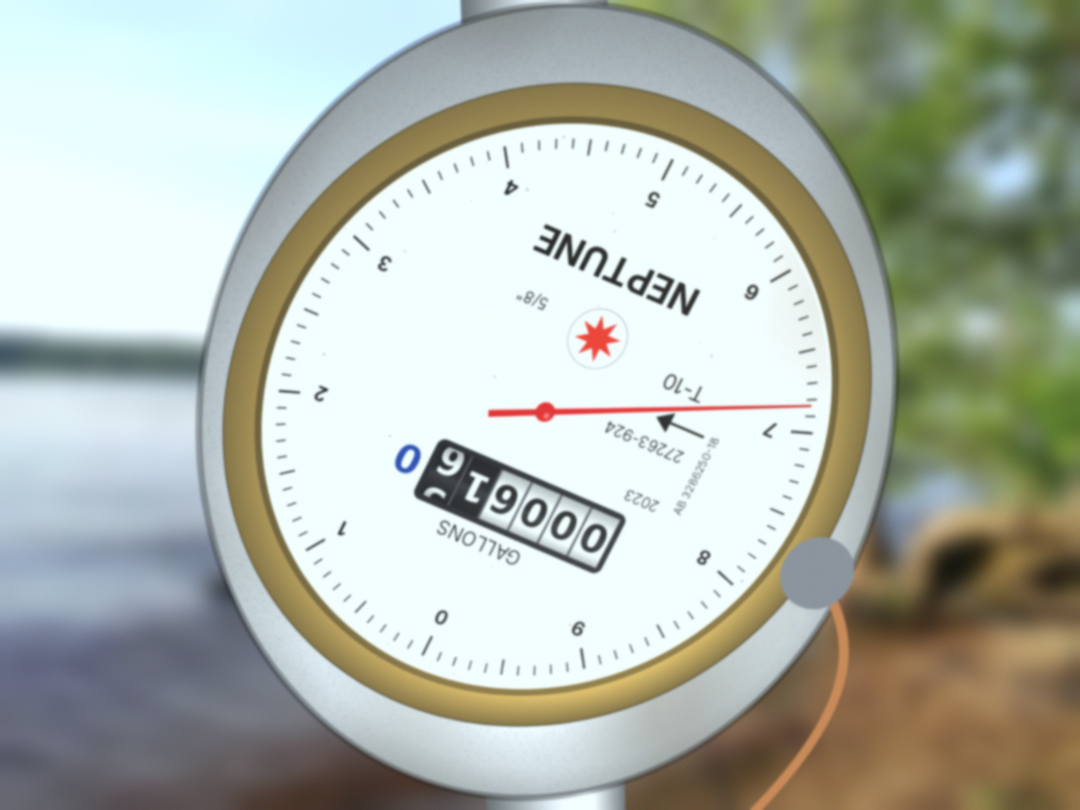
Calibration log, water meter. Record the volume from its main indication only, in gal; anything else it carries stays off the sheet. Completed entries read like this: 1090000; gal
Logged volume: 6156.8; gal
